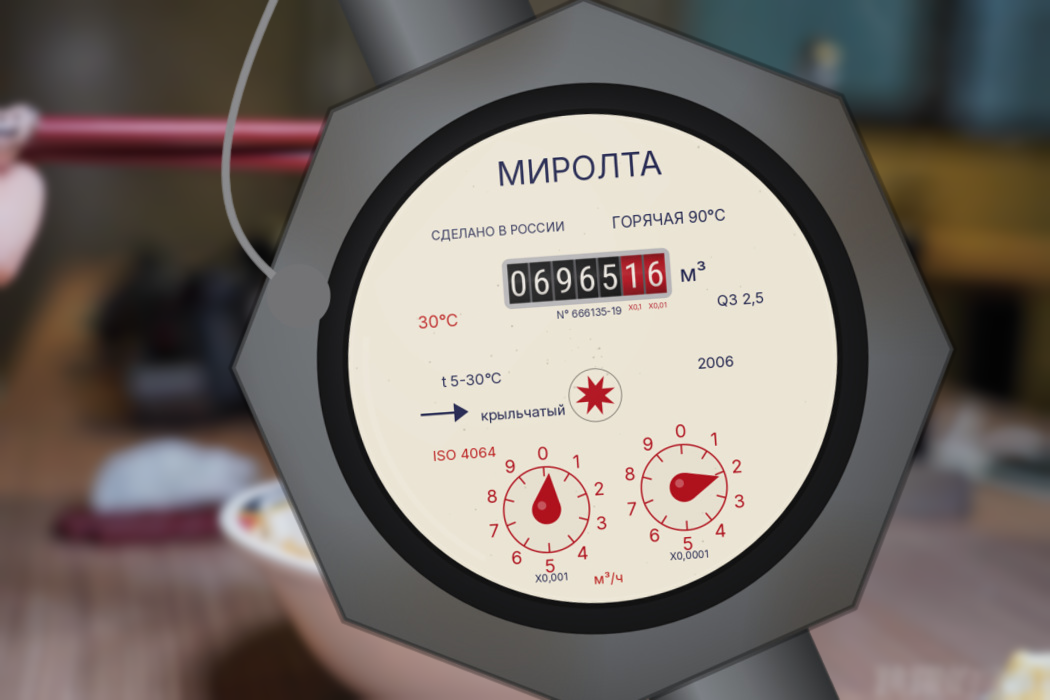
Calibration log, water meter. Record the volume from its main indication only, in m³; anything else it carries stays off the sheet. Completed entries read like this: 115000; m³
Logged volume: 6965.1602; m³
